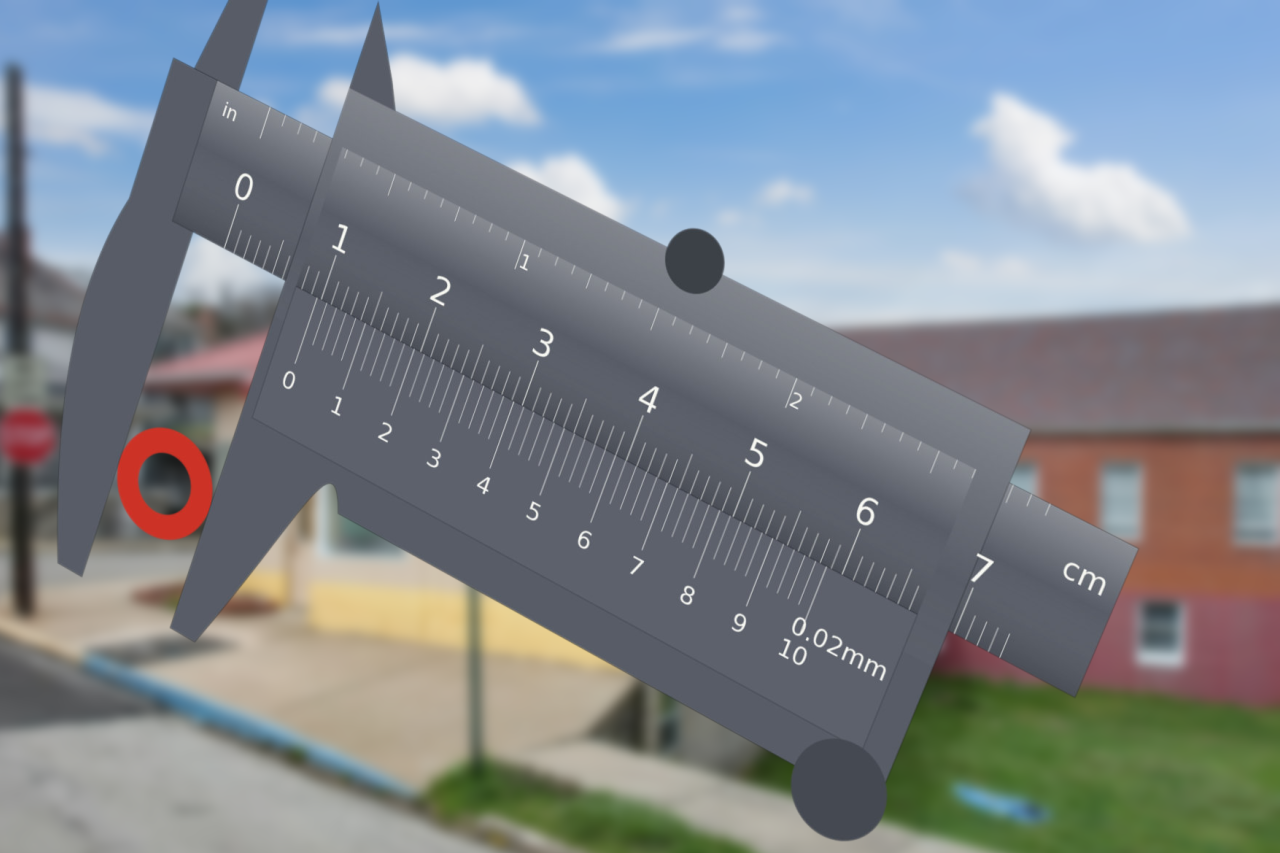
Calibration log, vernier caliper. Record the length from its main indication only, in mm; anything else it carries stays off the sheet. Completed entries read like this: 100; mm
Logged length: 9.6; mm
